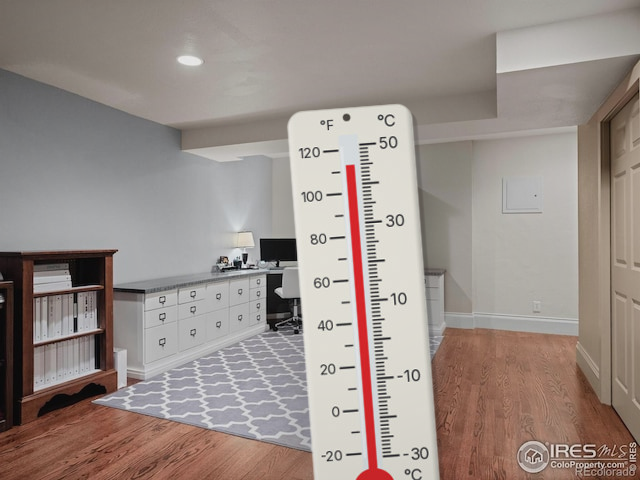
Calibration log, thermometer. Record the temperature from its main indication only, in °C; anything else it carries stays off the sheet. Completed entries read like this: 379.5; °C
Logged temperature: 45; °C
